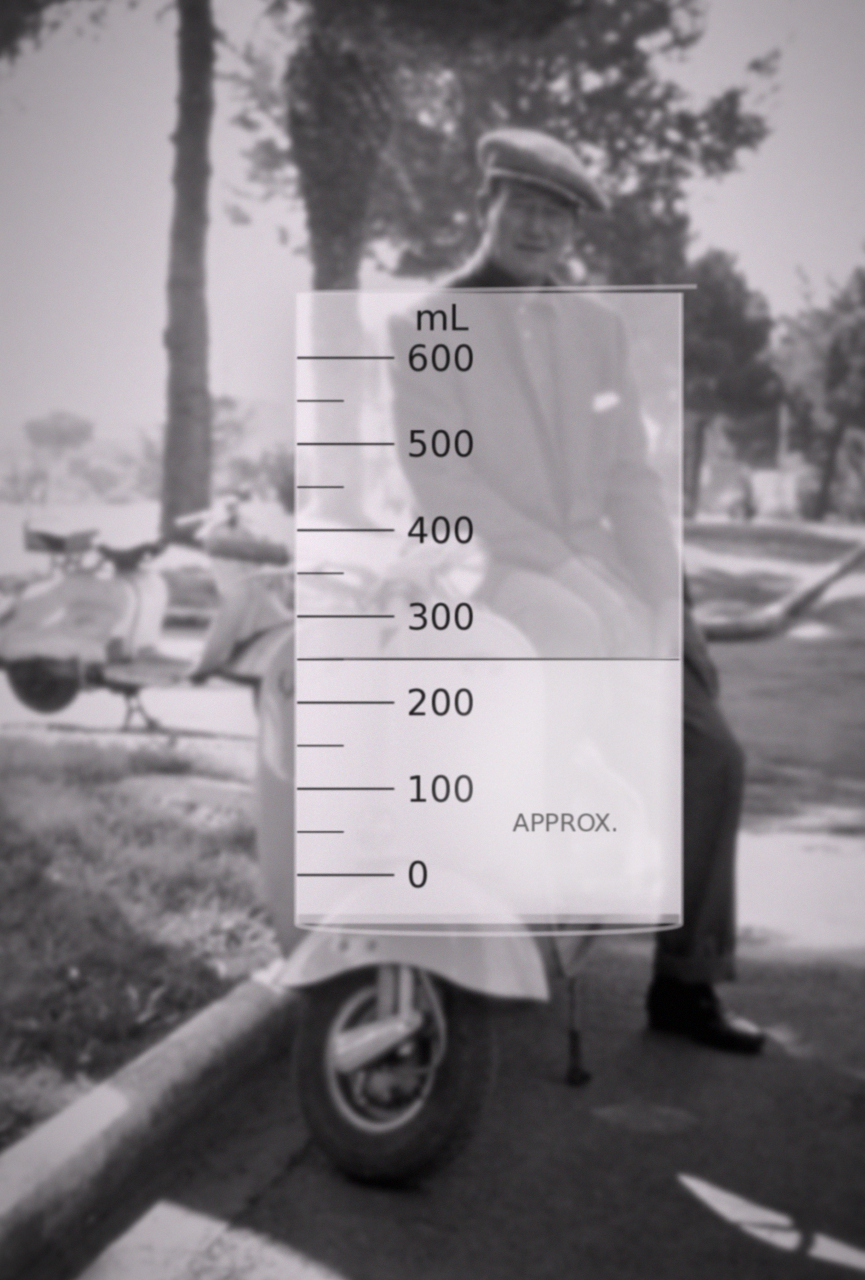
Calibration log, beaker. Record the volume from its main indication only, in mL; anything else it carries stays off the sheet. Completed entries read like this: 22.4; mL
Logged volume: 250; mL
